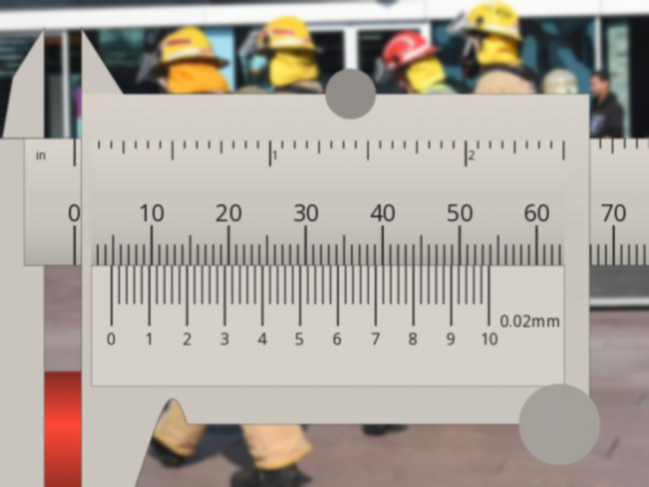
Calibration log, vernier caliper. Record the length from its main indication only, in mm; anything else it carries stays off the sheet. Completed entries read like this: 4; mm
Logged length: 4.8; mm
